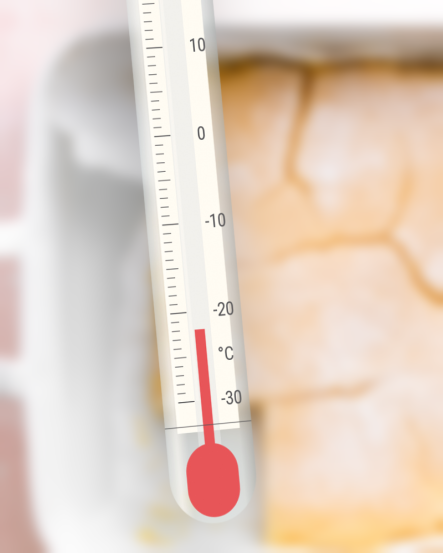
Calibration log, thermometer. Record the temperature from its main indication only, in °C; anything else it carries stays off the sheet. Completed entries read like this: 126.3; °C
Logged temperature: -22; °C
